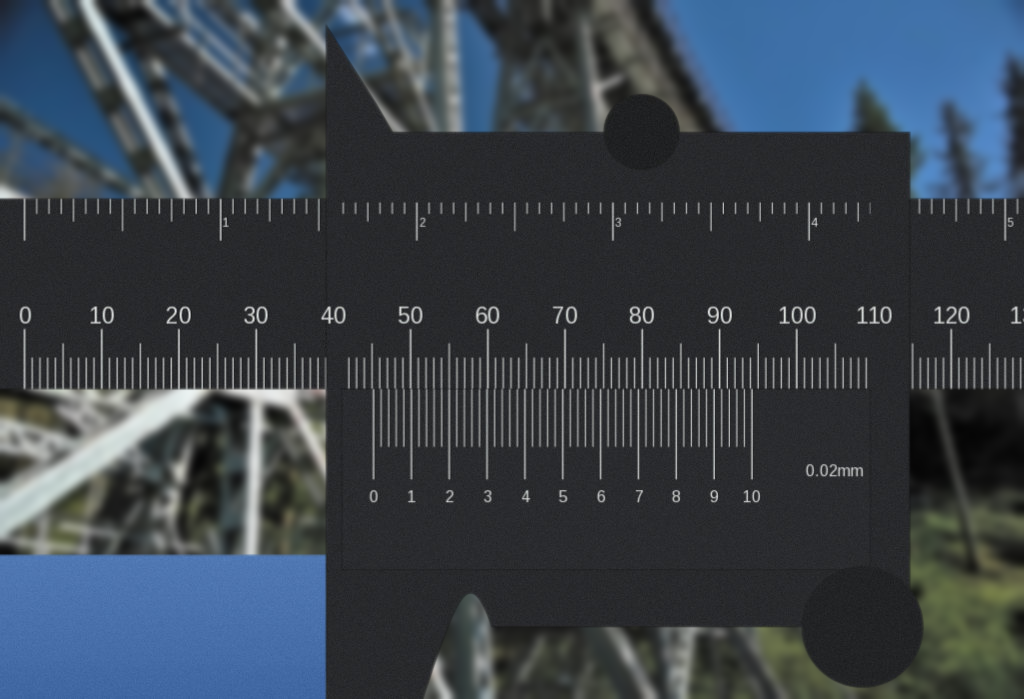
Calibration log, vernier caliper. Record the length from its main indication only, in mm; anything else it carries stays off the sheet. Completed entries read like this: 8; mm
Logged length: 45.2; mm
